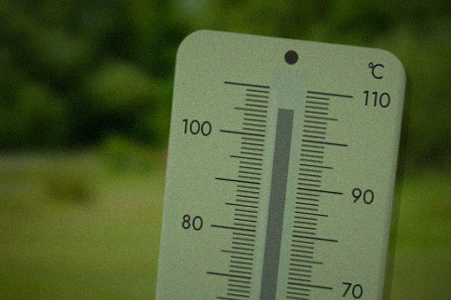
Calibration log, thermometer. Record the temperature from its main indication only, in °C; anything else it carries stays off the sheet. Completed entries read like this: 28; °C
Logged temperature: 106; °C
